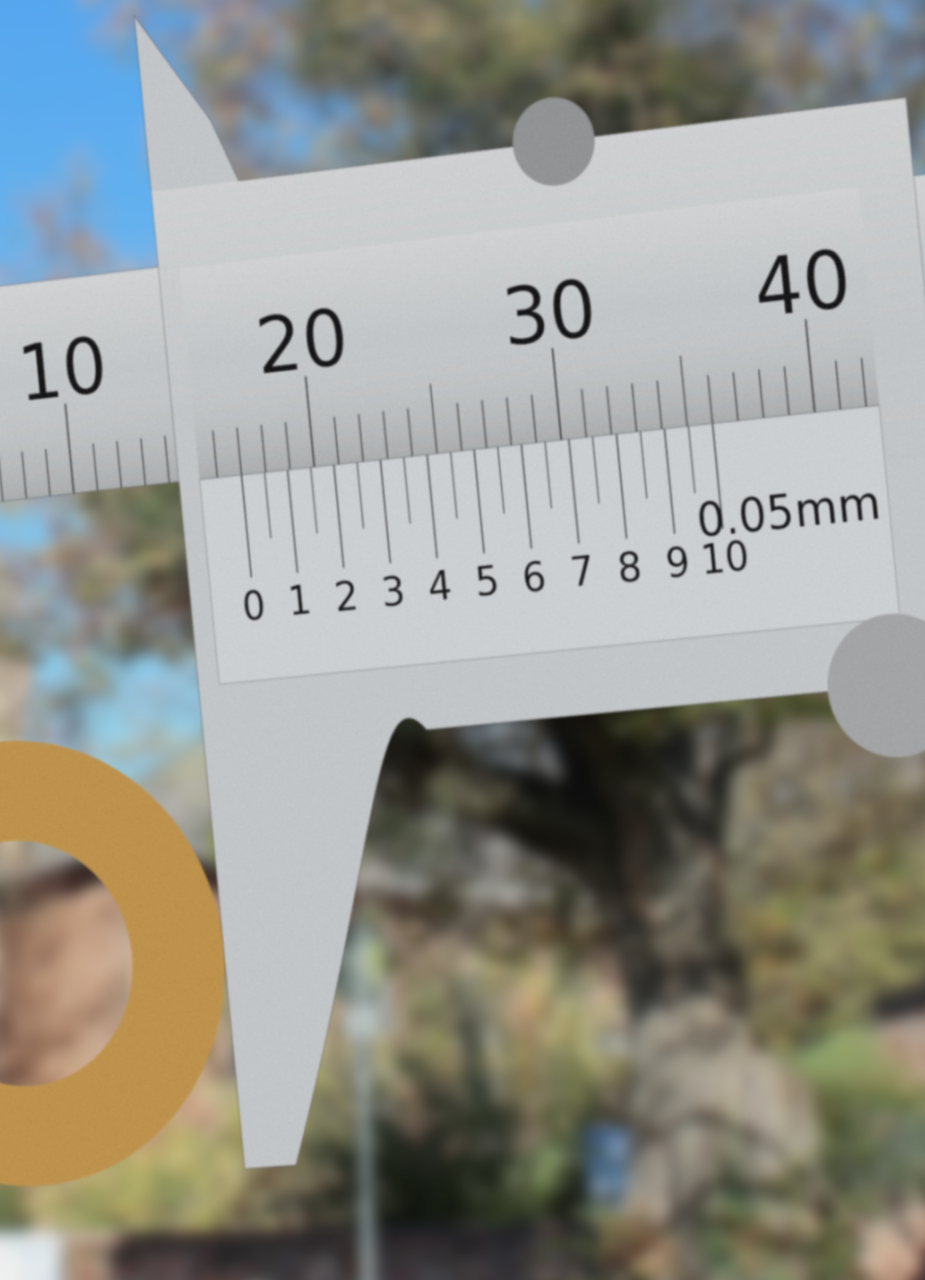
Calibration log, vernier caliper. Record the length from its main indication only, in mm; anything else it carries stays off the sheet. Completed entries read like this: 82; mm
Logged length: 17.0; mm
